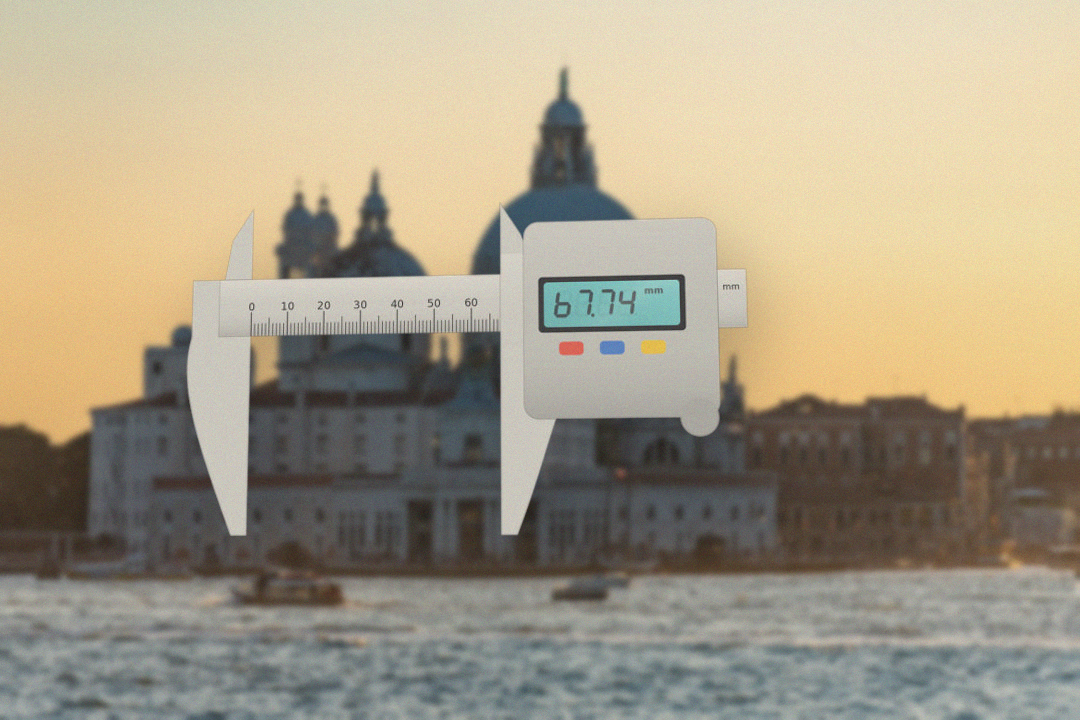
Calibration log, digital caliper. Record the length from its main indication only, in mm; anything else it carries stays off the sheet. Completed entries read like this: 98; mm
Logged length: 67.74; mm
